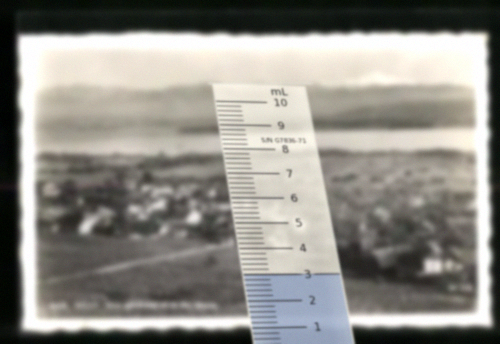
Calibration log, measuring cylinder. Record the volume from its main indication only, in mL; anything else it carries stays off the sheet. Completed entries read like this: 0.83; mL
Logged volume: 3; mL
